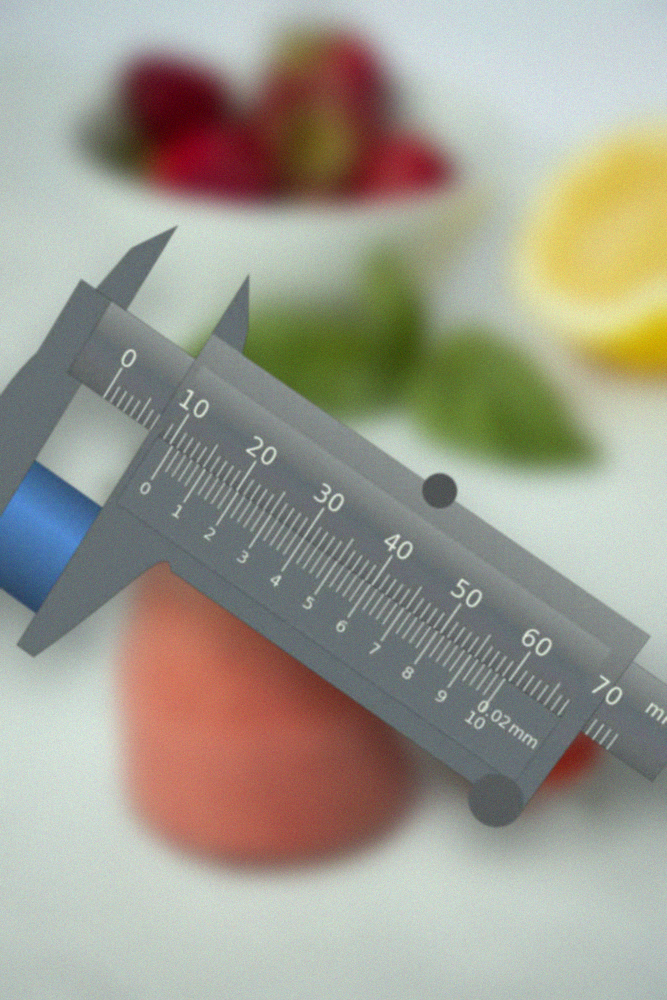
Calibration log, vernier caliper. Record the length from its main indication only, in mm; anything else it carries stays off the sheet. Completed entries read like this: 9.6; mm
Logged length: 10.4; mm
